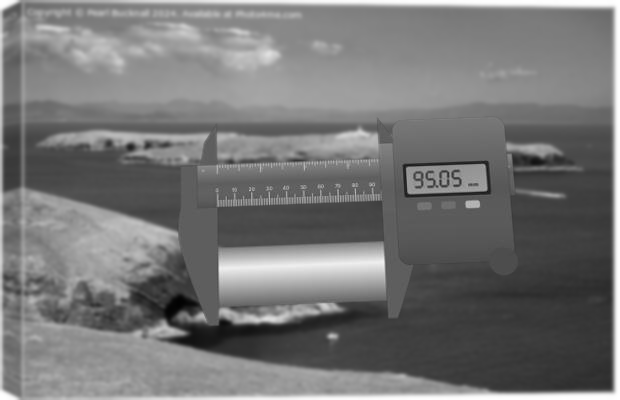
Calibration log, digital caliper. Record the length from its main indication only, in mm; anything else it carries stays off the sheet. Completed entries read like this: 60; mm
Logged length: 95.05; mm
